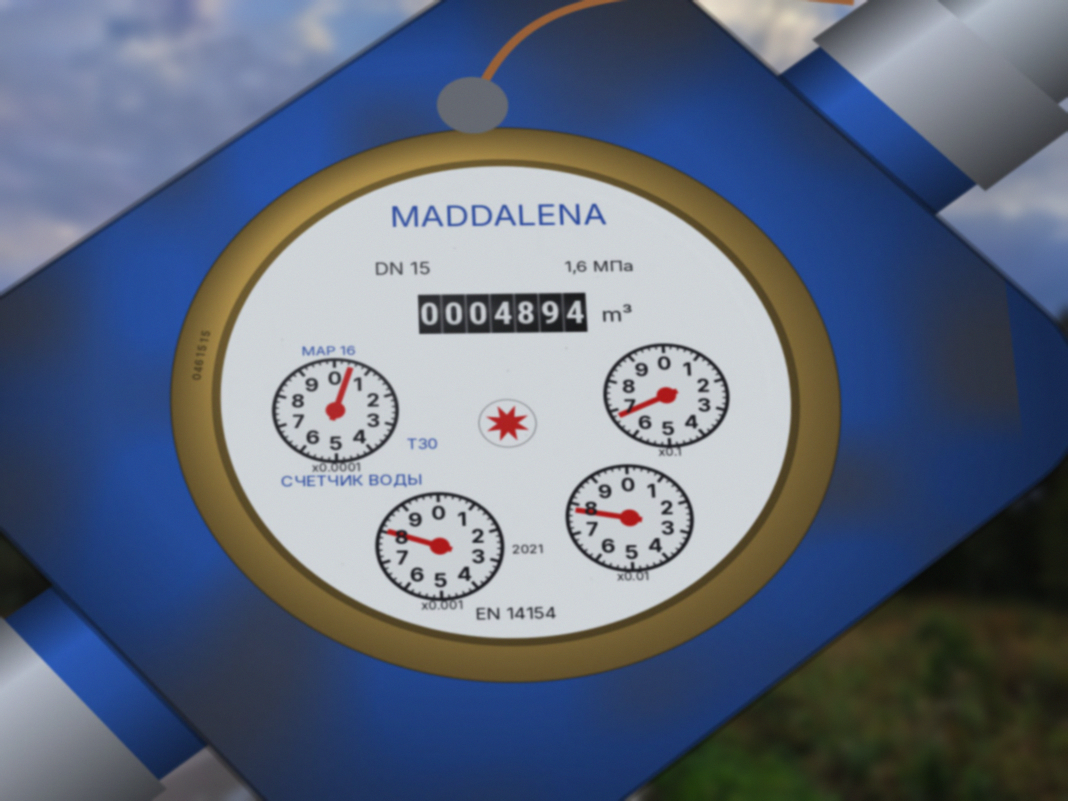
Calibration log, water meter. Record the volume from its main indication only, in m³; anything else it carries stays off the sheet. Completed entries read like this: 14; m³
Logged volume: 4894.6780; m³
